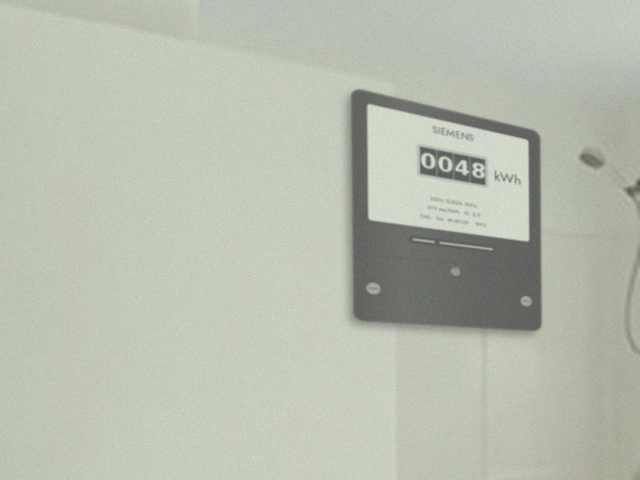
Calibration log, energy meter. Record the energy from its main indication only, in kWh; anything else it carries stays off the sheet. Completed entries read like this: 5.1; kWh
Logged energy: 48; kWh
